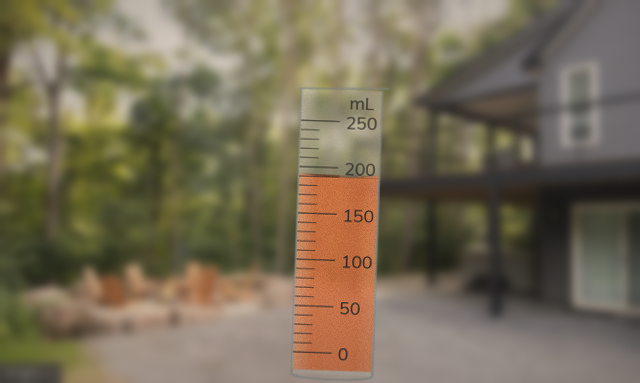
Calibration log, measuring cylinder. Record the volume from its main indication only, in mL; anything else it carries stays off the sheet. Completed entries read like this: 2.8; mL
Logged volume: 190; mL
